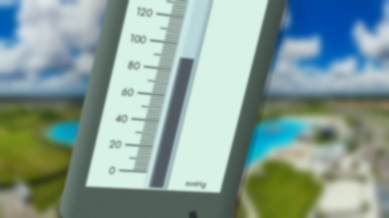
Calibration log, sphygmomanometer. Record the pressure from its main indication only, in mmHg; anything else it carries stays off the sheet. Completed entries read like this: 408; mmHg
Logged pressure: 90; mmHg
